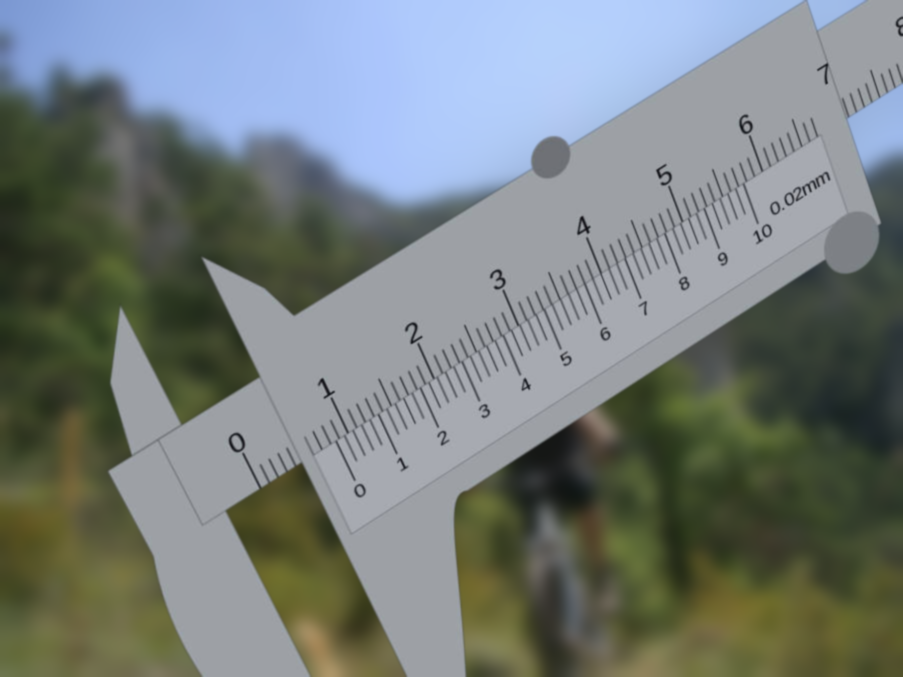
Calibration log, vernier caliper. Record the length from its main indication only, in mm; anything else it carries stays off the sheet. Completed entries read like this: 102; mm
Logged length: 8.6; mm
